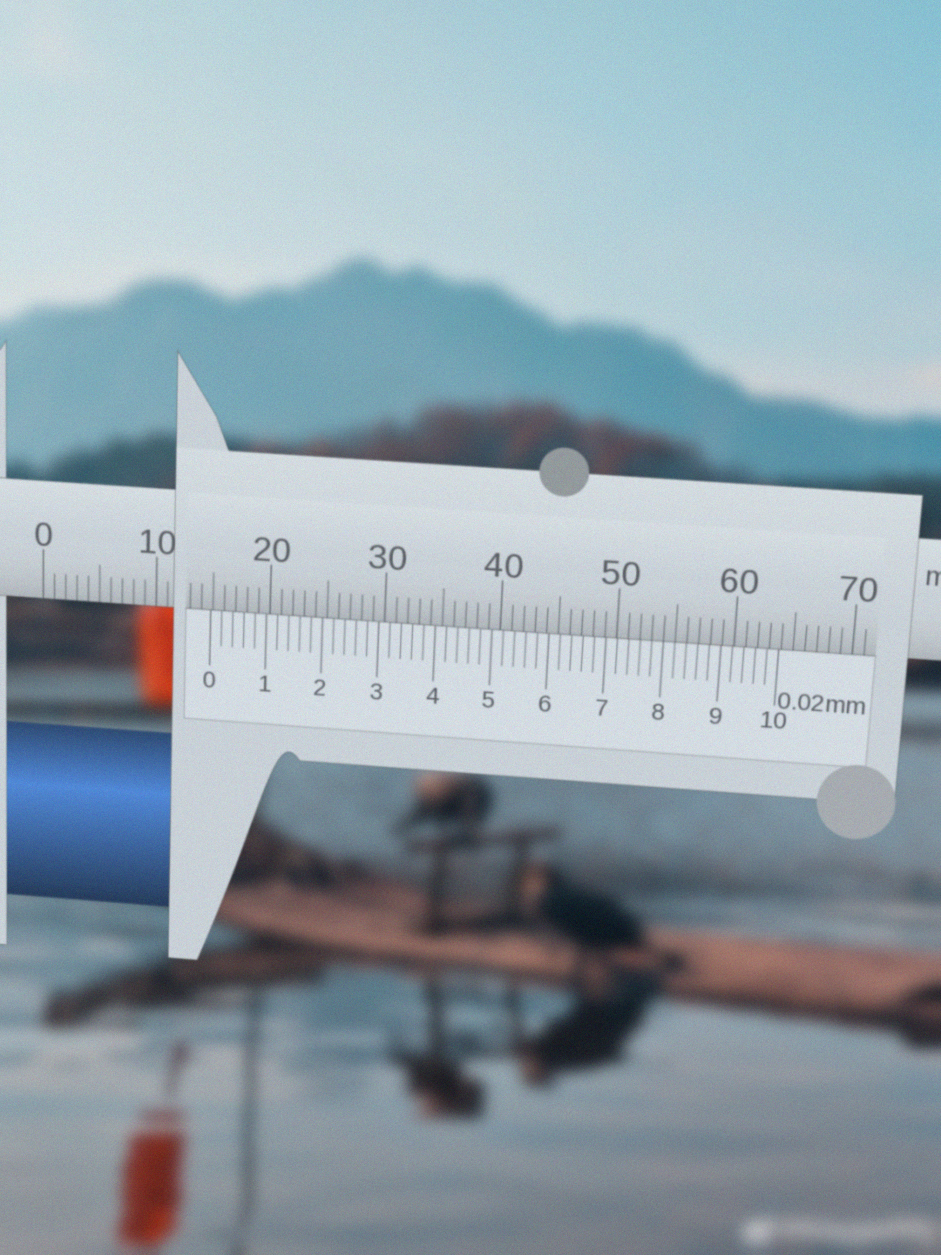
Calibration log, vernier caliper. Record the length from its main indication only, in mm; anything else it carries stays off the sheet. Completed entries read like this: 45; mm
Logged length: 14.8; mm
